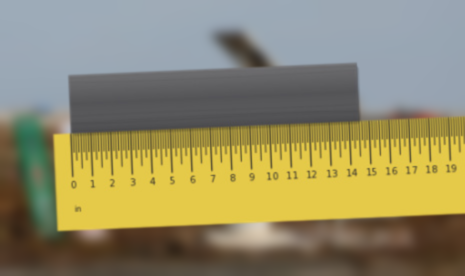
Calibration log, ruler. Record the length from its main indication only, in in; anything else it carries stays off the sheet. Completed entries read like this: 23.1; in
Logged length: 14.5; in
